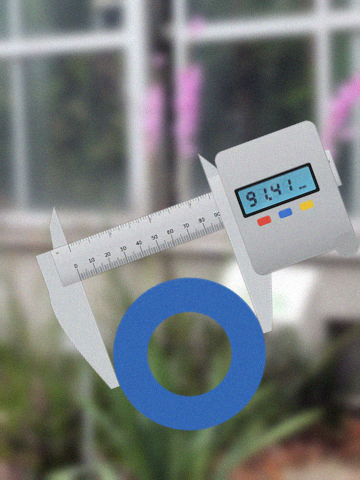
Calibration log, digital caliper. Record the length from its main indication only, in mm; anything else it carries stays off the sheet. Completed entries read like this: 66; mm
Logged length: 91.41; mm
